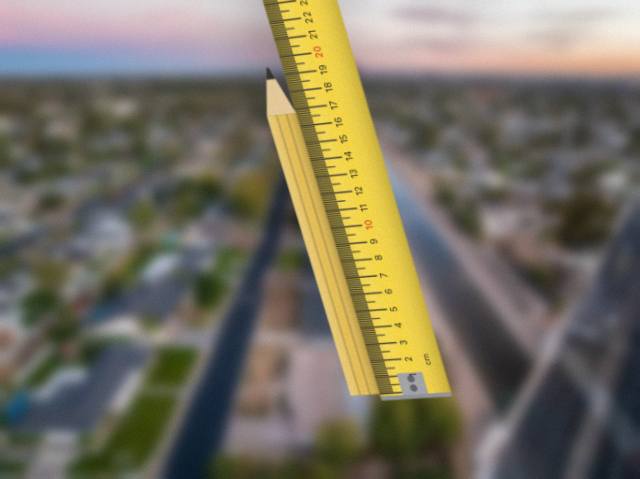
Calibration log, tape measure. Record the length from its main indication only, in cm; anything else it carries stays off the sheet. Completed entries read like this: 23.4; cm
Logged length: 19.5; cm
